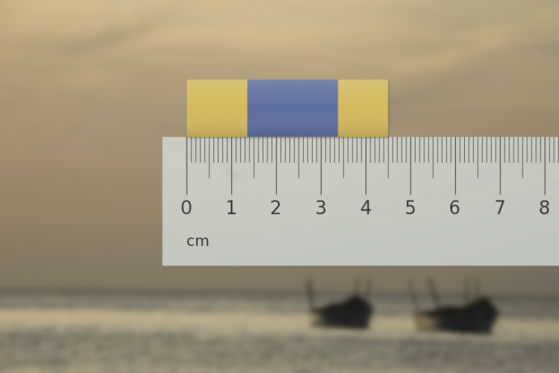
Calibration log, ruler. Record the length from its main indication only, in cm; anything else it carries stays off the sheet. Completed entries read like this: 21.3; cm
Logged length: 4.5; cm
